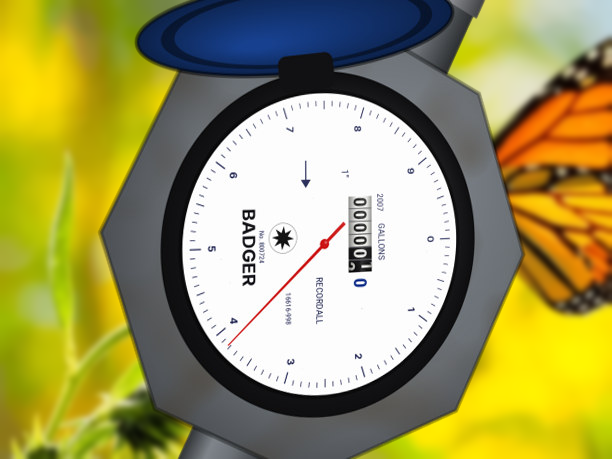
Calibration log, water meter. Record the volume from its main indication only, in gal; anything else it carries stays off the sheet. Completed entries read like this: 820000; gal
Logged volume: 13.8; gal
